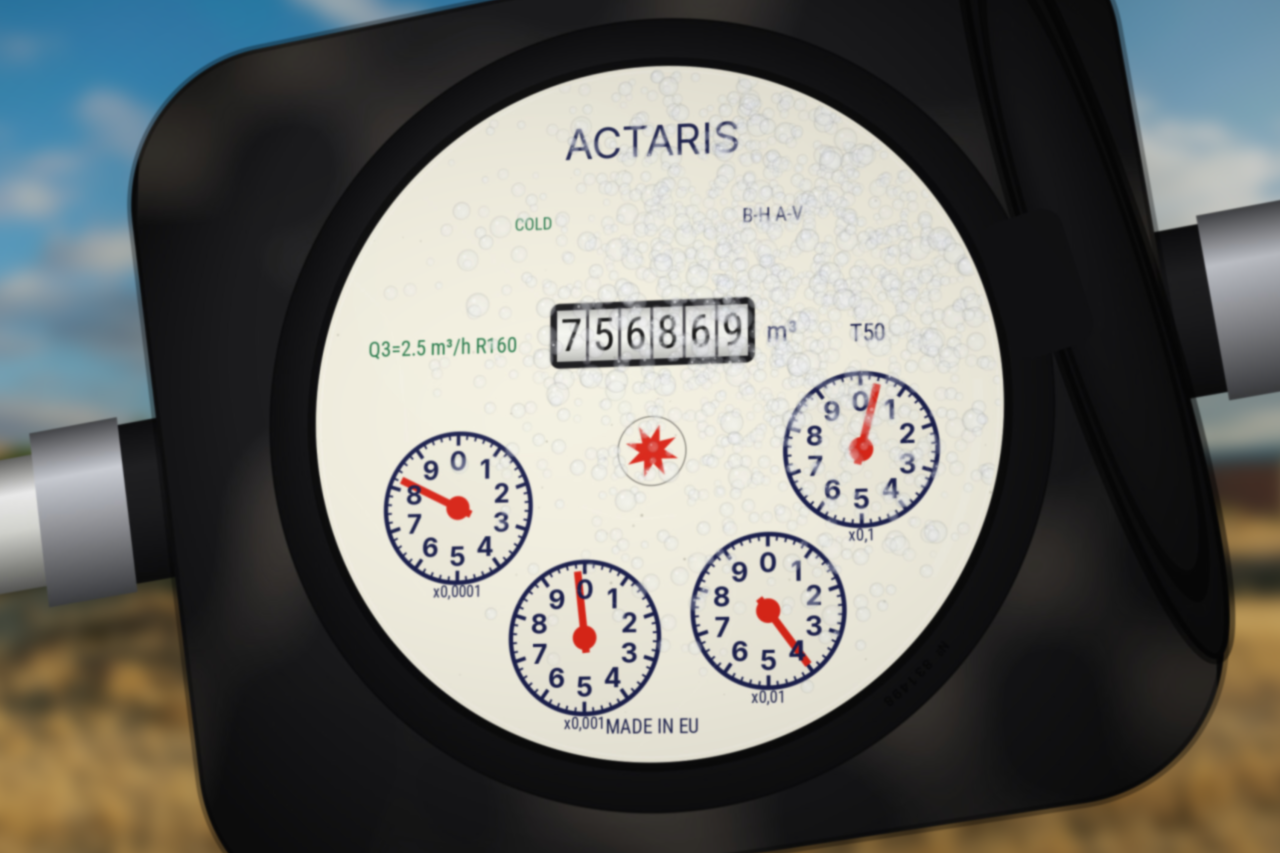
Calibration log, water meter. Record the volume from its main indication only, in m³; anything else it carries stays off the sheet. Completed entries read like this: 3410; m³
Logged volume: 756869.0398; m³
